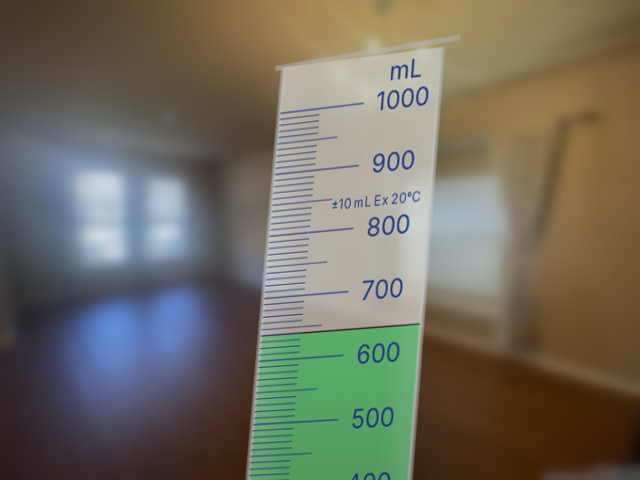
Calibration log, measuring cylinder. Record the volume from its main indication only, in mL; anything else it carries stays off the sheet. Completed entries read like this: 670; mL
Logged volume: 640; mL
